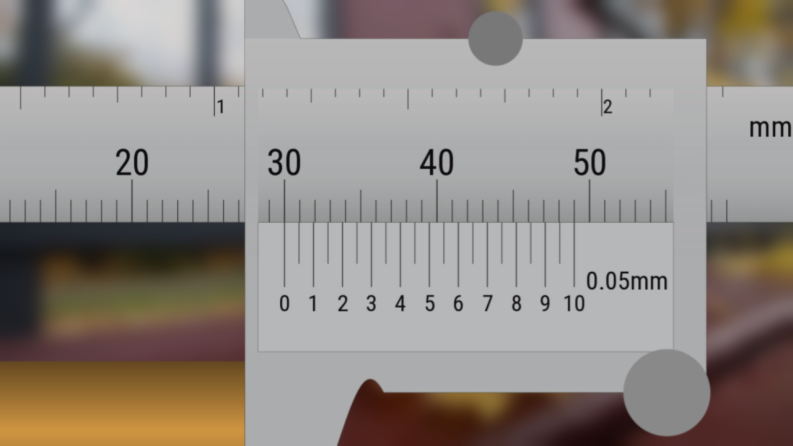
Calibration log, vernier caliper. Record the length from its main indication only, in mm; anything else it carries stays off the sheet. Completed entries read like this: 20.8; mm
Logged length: 30.0; mm
